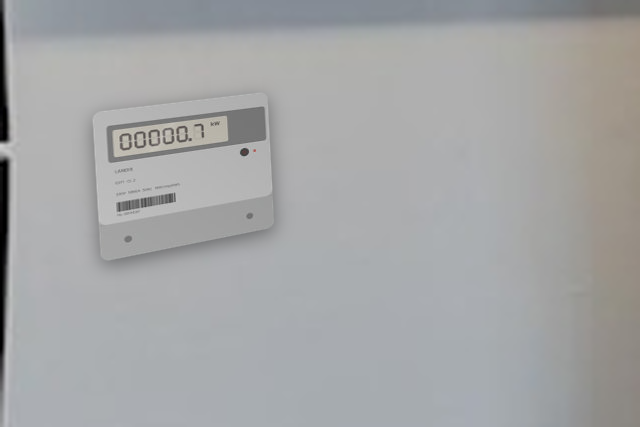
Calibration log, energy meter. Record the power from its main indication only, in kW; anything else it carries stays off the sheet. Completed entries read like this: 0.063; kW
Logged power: 0.7; kW
